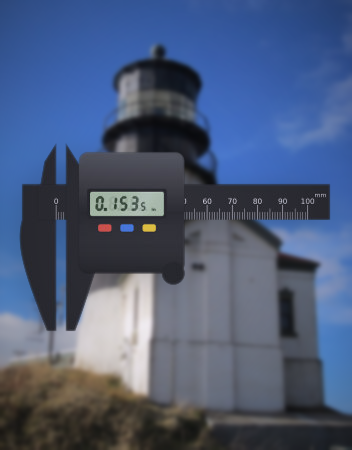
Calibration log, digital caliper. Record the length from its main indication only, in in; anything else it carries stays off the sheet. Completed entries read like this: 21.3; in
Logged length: 0.1535; in
